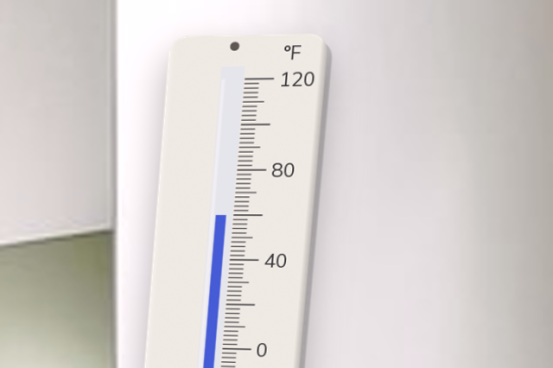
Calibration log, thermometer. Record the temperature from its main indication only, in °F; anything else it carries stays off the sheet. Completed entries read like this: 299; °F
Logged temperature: 60; °F
